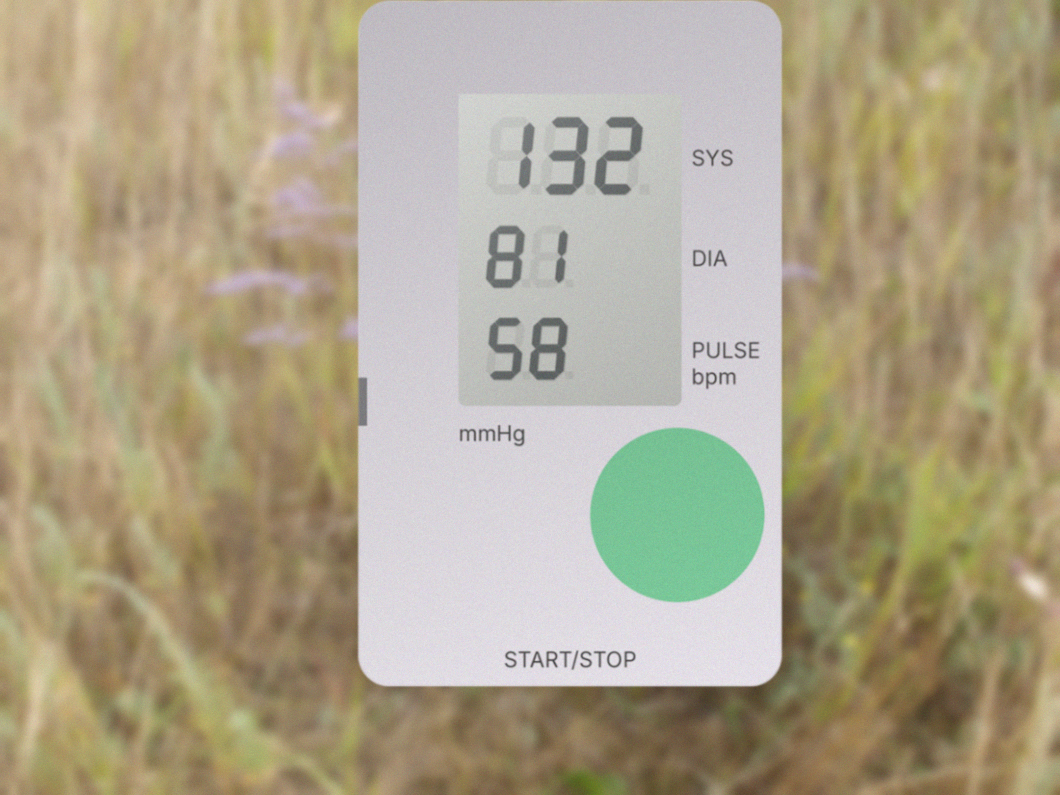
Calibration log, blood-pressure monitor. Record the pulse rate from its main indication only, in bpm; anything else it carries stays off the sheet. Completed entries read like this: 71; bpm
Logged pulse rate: 58; bpm
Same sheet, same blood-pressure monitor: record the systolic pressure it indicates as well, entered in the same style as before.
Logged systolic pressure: 132; mmHg
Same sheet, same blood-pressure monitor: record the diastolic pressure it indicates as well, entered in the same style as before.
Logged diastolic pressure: 81; mmHg
